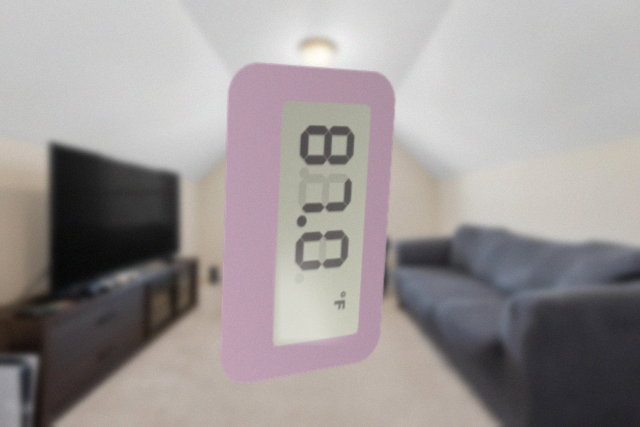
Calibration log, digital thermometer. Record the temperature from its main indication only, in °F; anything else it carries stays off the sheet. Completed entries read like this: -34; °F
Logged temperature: 87.0; °F
